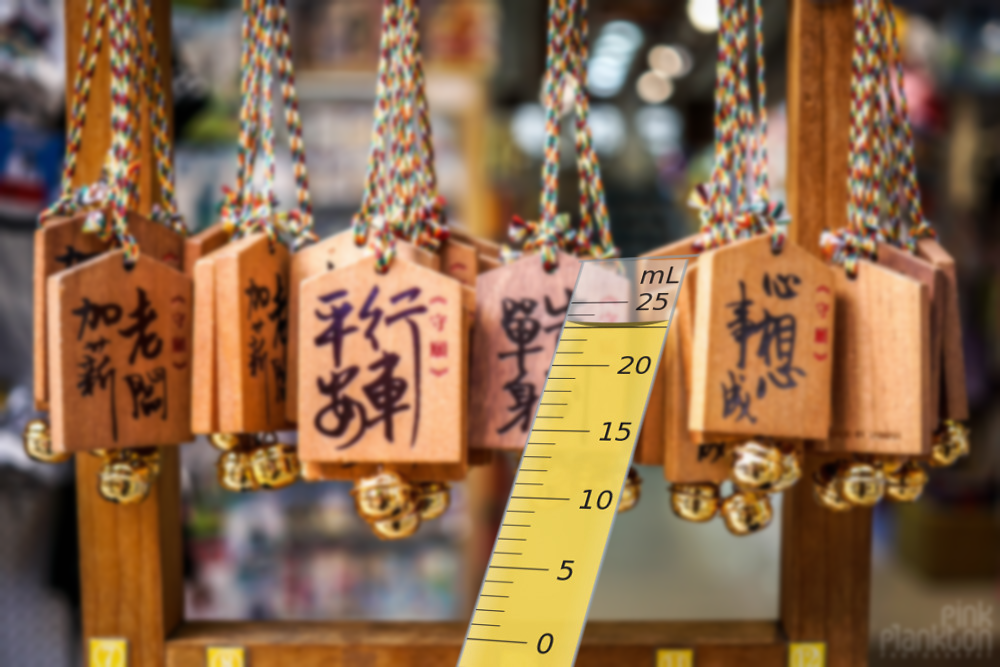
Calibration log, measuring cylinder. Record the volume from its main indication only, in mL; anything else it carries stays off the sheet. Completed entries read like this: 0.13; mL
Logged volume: 23; mL
